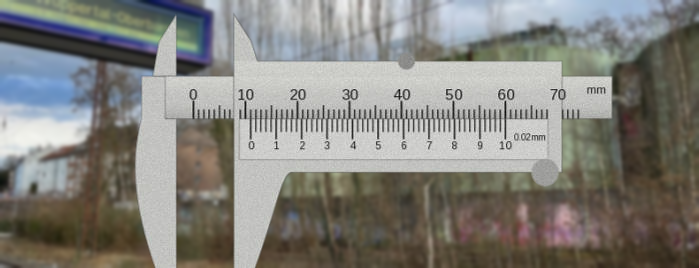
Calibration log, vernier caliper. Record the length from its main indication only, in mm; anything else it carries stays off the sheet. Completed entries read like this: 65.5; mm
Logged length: 11.0; mm
